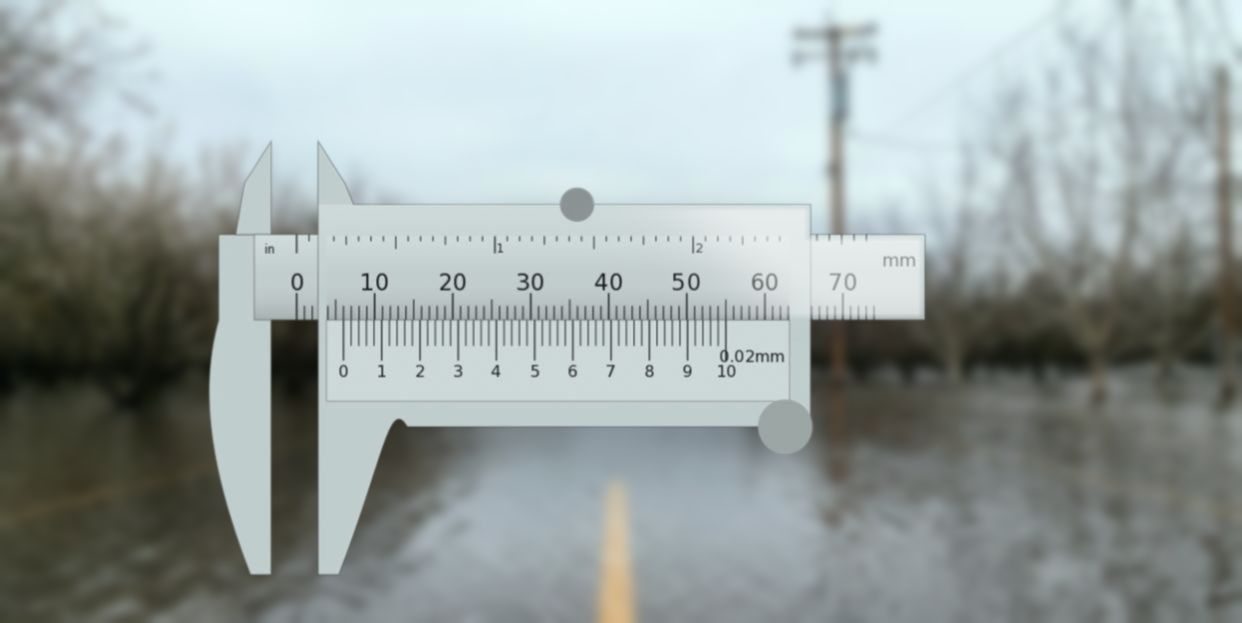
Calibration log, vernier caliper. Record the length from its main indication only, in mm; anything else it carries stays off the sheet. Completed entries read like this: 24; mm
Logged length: 6.0; mm
